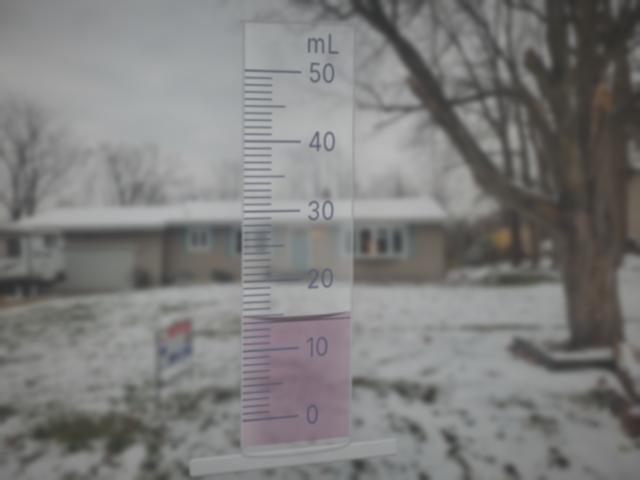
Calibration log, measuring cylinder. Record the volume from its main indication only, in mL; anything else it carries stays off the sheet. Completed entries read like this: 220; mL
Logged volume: 14; mL
